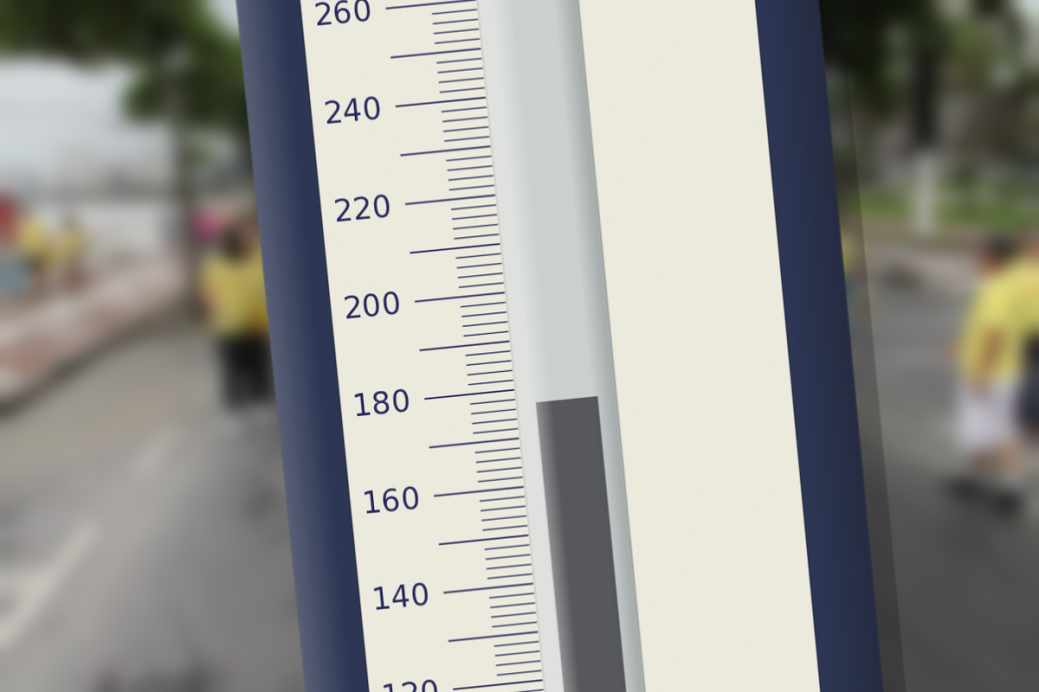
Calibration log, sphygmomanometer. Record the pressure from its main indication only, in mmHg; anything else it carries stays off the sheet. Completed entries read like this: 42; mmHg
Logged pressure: 177; mmHg
